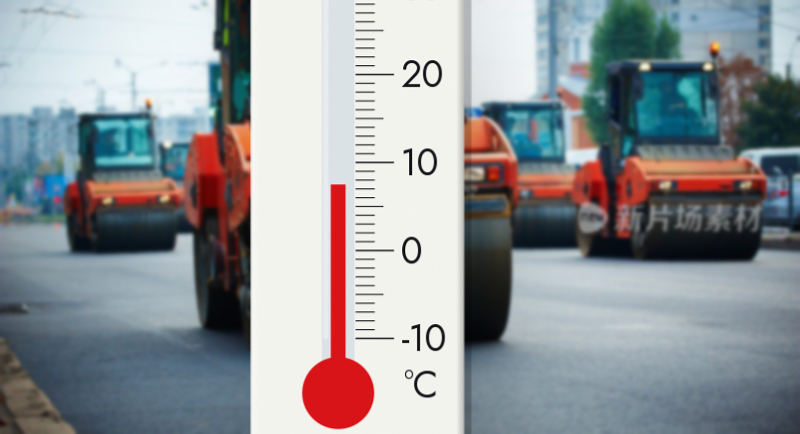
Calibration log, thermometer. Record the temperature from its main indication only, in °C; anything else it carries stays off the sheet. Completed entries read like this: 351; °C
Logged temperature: 7.5; °C
